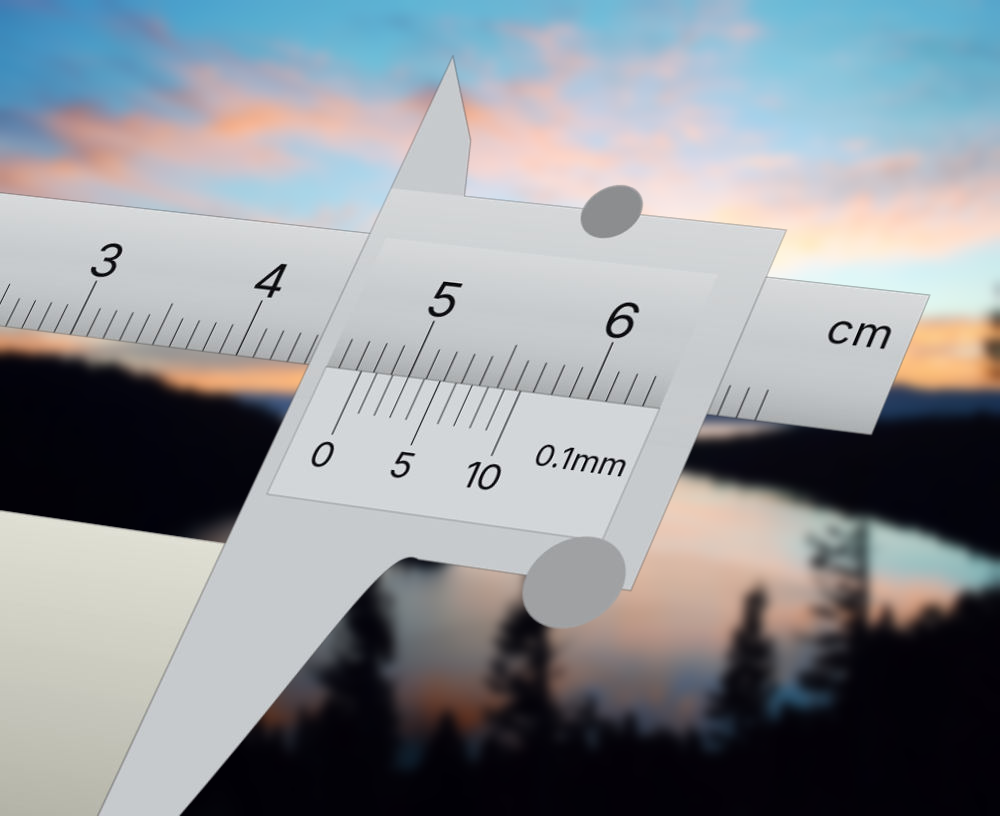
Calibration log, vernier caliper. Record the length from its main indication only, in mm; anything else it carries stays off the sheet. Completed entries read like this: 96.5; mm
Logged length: 47.3; mm
